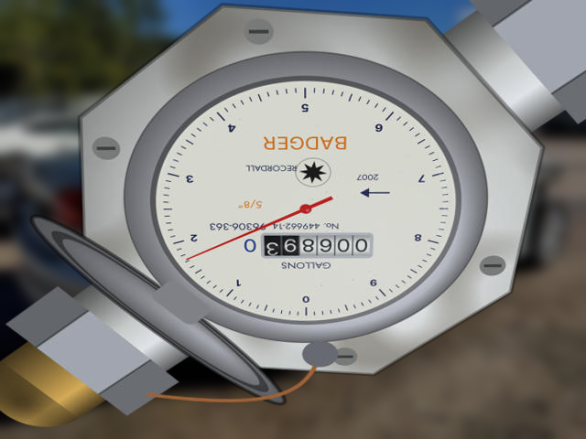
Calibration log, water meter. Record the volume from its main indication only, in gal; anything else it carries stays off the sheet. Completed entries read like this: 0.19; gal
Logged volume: 68931.7; gal
